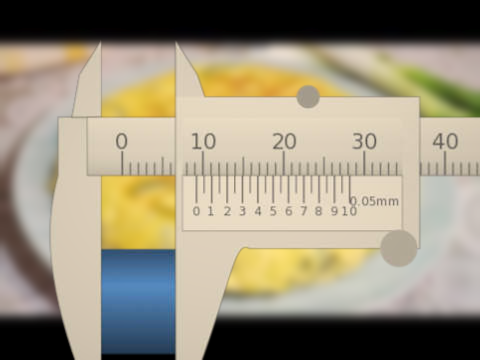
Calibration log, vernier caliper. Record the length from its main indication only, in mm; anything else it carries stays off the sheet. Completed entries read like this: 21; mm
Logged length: 9.2; mm
